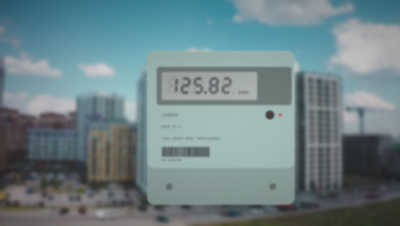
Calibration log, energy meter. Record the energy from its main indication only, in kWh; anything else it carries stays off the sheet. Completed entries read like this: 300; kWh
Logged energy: 125.82; kWh
